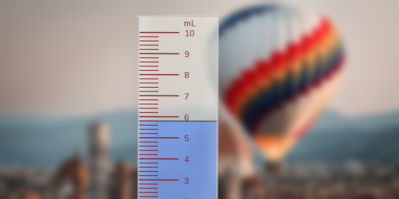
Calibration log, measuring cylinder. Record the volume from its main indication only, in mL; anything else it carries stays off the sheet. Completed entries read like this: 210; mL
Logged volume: 5.8; mL
